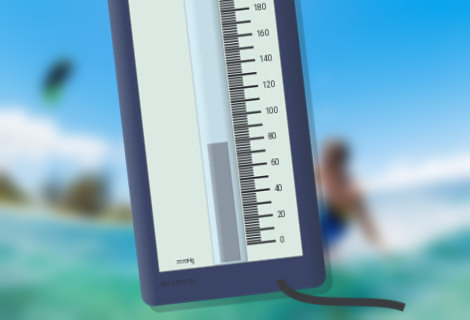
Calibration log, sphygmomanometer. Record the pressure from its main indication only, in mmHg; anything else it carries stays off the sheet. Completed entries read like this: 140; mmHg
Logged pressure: 80; mmHg
